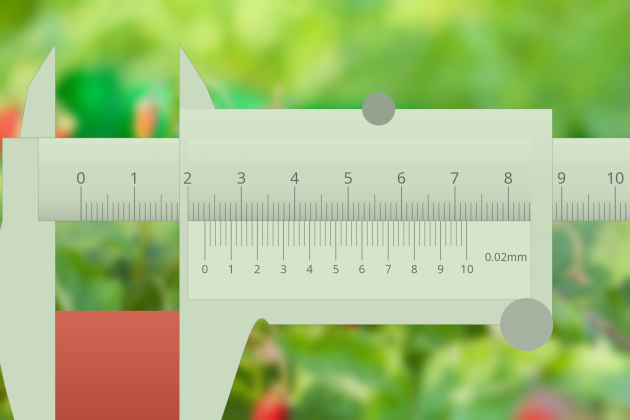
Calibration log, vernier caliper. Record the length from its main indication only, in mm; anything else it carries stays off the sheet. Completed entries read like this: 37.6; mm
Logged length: 23.2; mm
